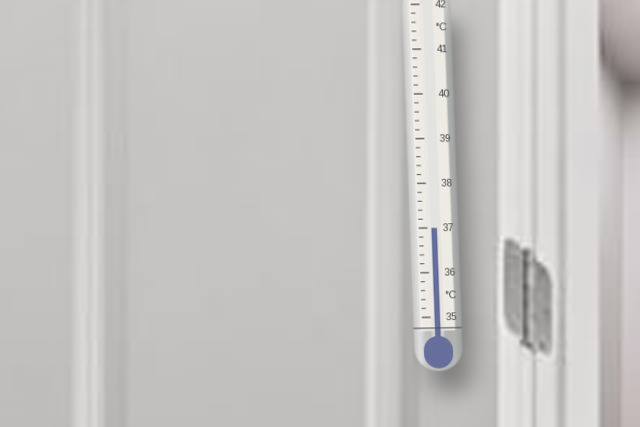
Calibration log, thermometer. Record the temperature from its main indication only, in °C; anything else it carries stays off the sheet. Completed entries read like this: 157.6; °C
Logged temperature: 37; °C
